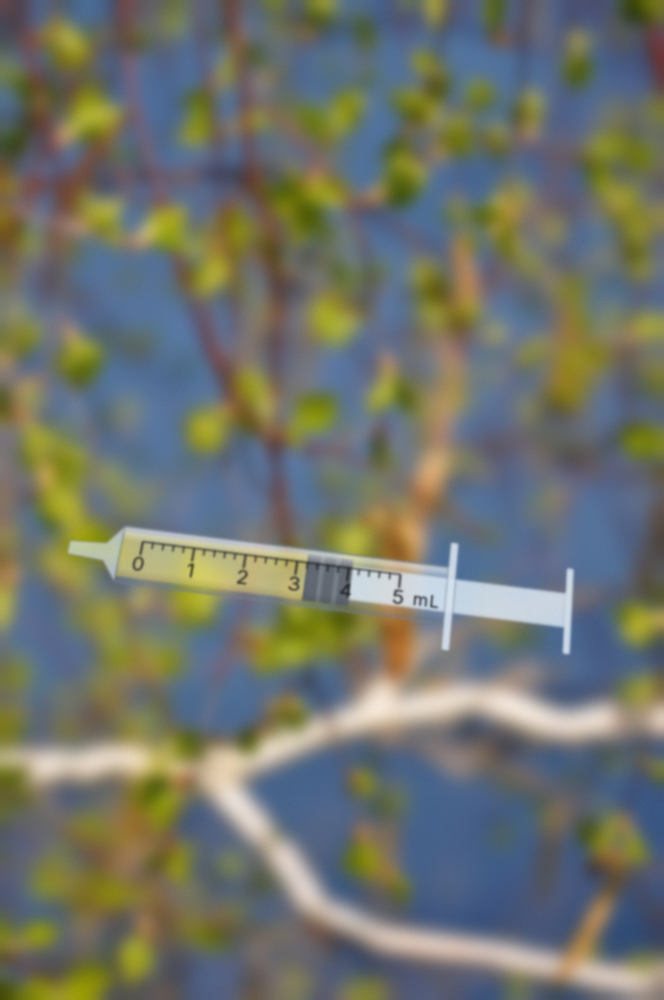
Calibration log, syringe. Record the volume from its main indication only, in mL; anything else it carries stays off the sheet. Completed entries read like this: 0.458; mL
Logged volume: 3.2; mL
